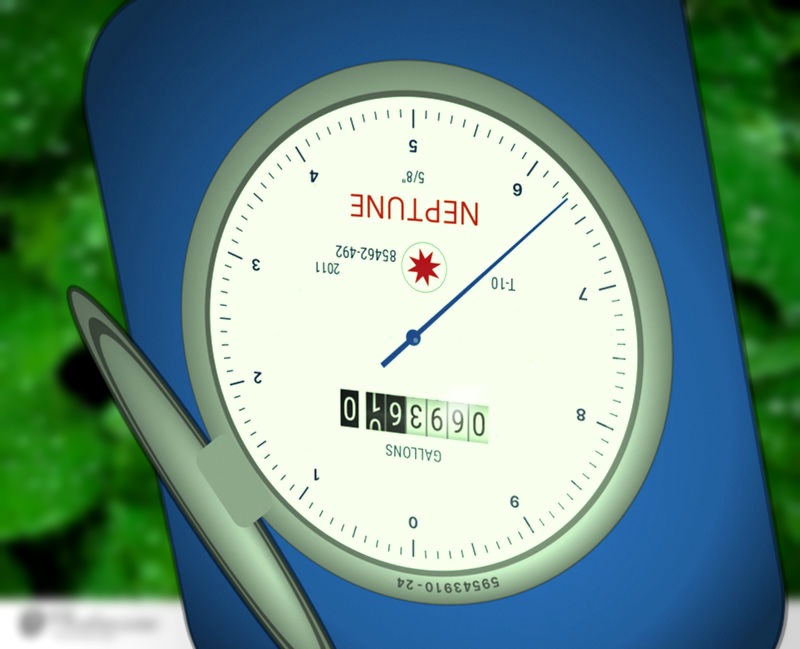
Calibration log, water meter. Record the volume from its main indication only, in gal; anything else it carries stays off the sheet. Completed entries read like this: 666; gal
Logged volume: 693606.3; gal
